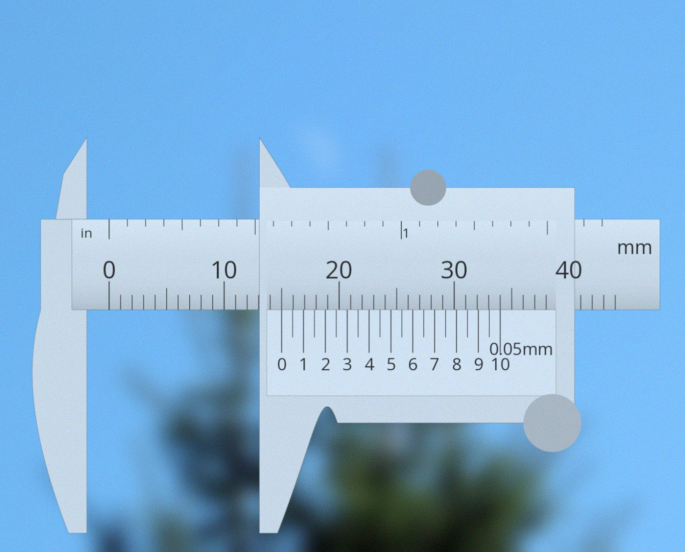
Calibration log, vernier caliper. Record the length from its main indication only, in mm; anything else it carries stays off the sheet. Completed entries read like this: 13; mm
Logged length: 15.0; mm
